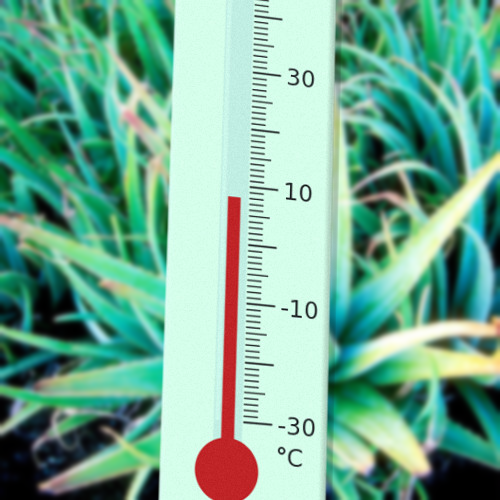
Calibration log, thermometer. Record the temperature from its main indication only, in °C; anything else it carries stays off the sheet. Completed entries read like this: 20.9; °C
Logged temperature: 8; °C
